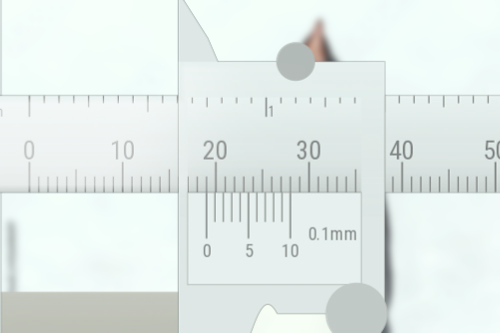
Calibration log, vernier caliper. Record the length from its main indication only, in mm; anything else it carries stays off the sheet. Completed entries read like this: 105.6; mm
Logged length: 19.0; mm
